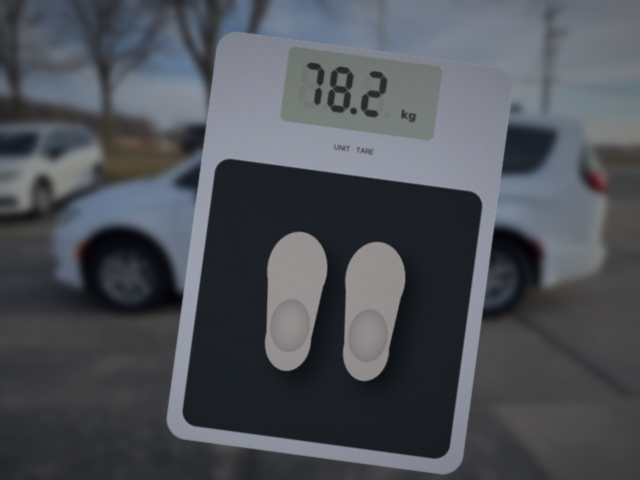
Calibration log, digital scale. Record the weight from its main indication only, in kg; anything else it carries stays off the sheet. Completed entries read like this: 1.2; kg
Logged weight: 78.2; kg
